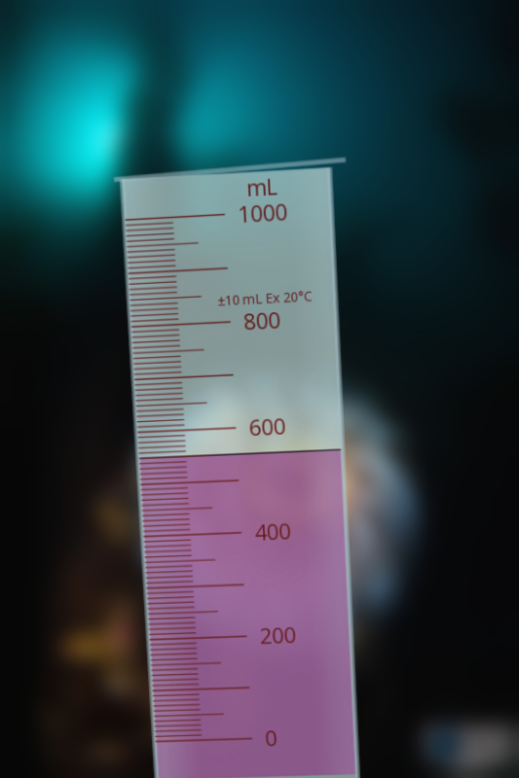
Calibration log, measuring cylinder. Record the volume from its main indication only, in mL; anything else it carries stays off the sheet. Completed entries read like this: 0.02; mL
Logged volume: 550; mL
